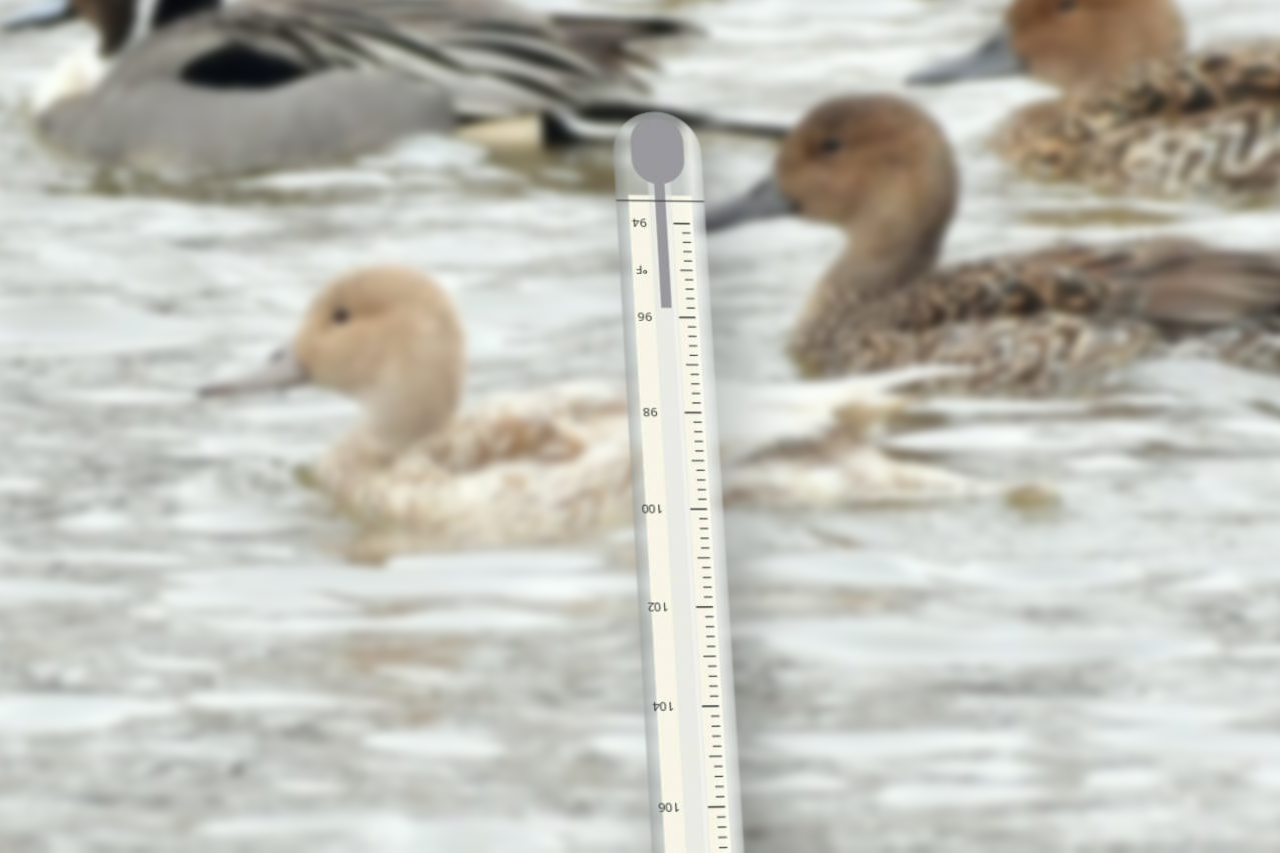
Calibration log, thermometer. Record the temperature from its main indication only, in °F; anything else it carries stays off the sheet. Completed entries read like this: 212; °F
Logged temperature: 95.8; °F
